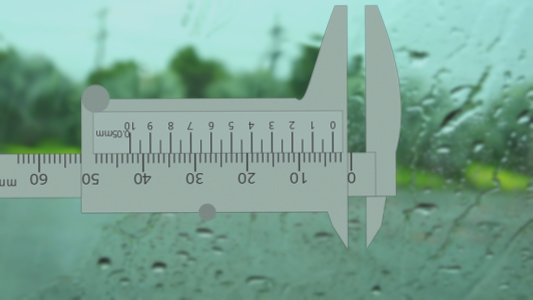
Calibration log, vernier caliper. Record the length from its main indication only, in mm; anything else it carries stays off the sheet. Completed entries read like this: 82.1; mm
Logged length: 3.5; mm
